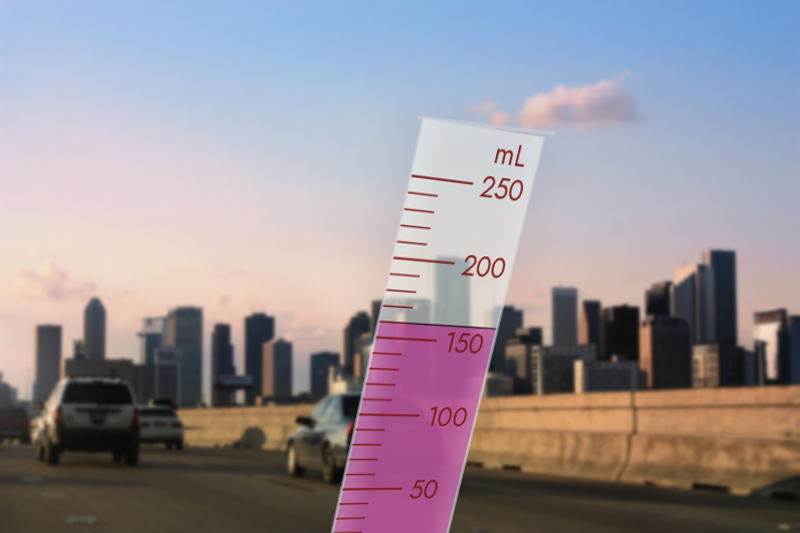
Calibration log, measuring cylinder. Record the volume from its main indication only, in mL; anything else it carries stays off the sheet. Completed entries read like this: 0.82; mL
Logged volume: 160; mL
